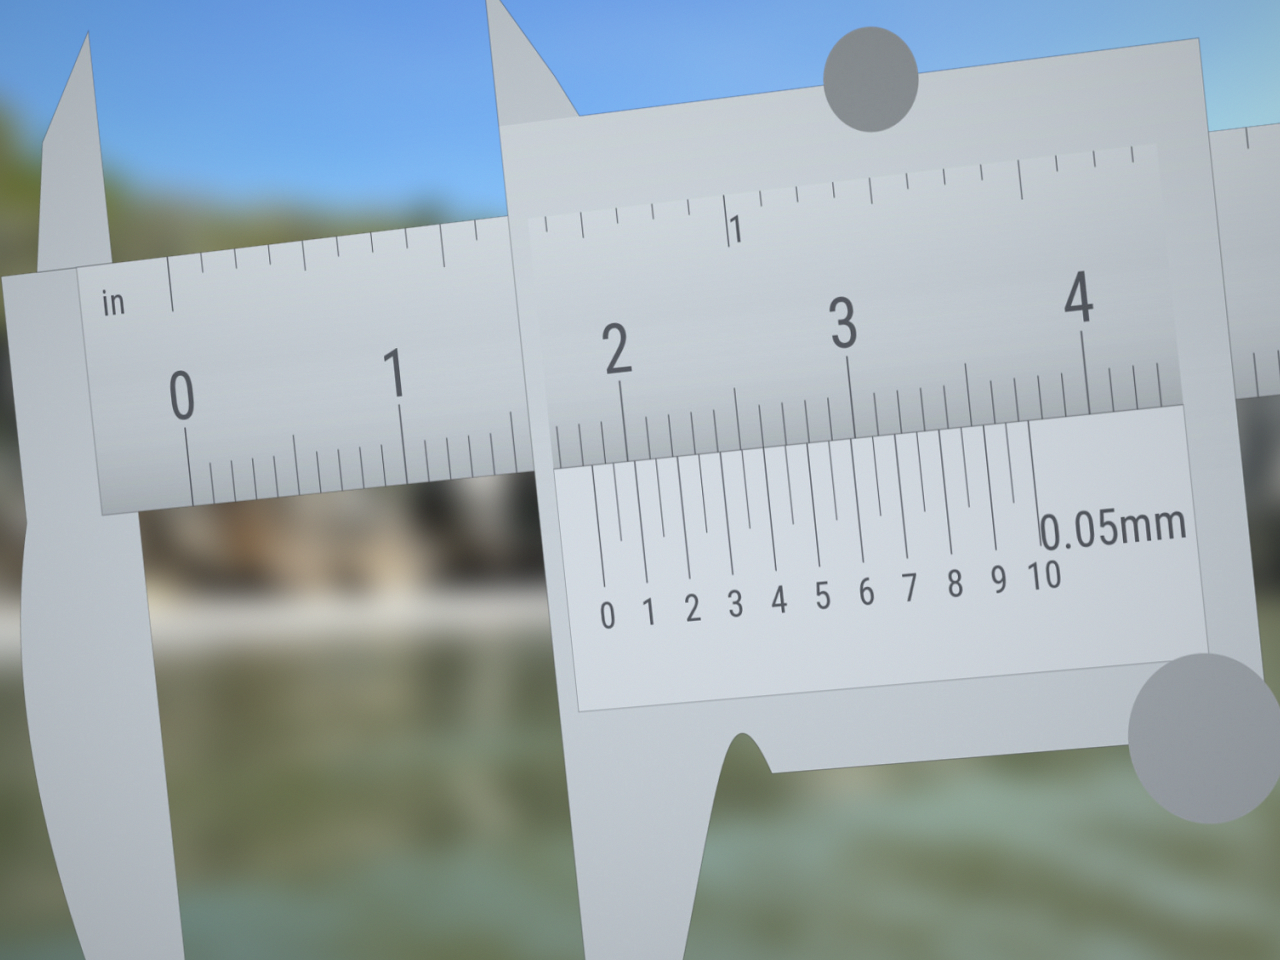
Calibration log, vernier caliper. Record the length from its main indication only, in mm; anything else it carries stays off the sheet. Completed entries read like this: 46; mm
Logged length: 18.4; mm
